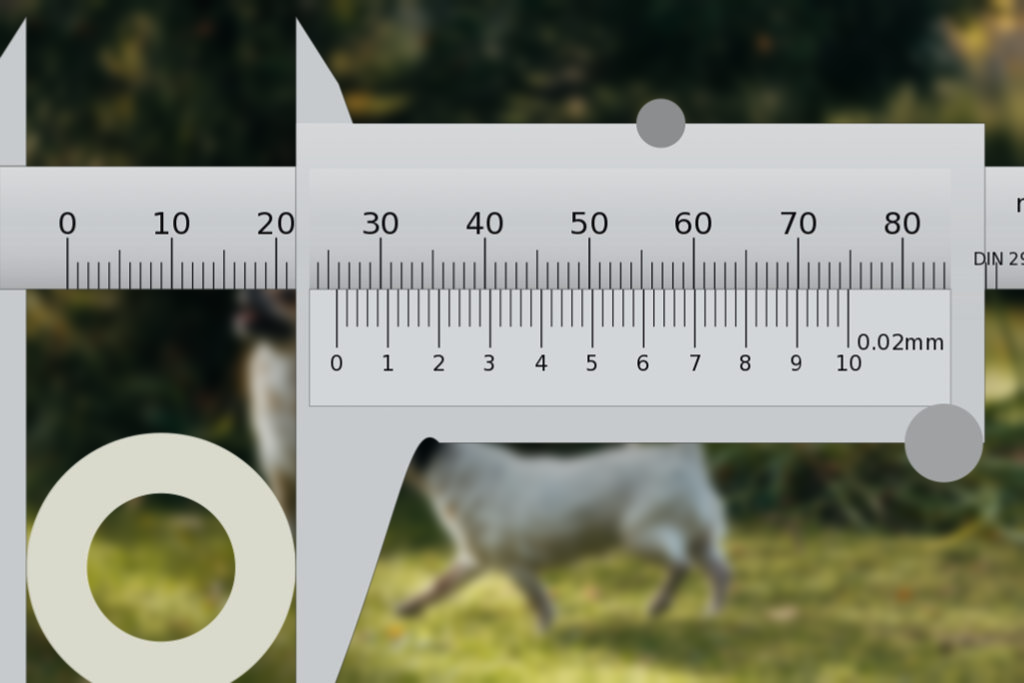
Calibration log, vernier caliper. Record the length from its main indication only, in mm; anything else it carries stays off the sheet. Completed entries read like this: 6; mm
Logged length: 25.8; mm
